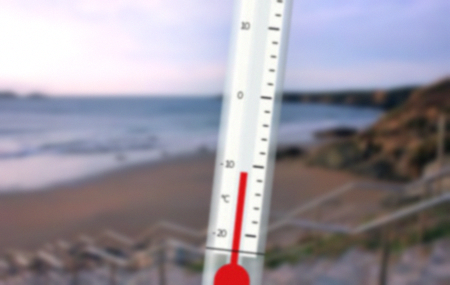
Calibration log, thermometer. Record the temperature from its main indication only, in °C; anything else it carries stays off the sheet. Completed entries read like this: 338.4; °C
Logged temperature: -11; °C
